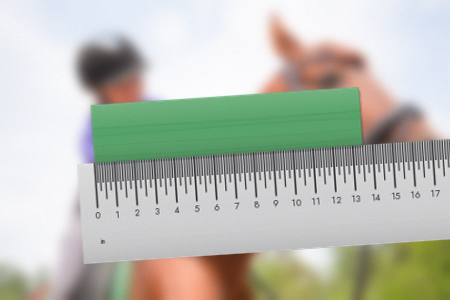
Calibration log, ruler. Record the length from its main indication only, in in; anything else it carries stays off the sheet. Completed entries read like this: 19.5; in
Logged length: 13.5; in
